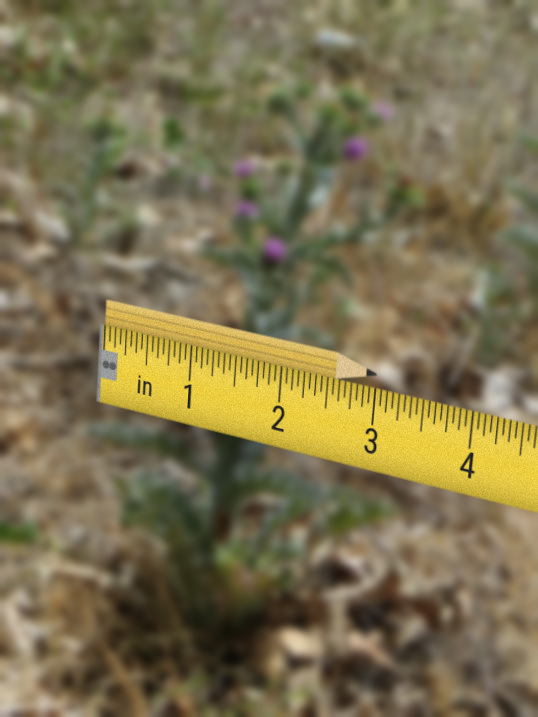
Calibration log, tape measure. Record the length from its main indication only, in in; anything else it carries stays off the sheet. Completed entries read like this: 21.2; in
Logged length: 3; in
